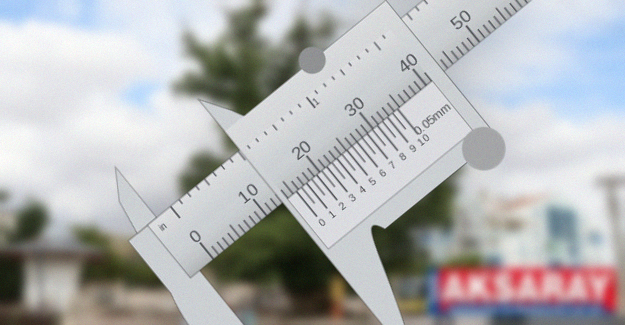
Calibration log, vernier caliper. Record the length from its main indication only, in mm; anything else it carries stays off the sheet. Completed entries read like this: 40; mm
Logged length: 15.6; mm
